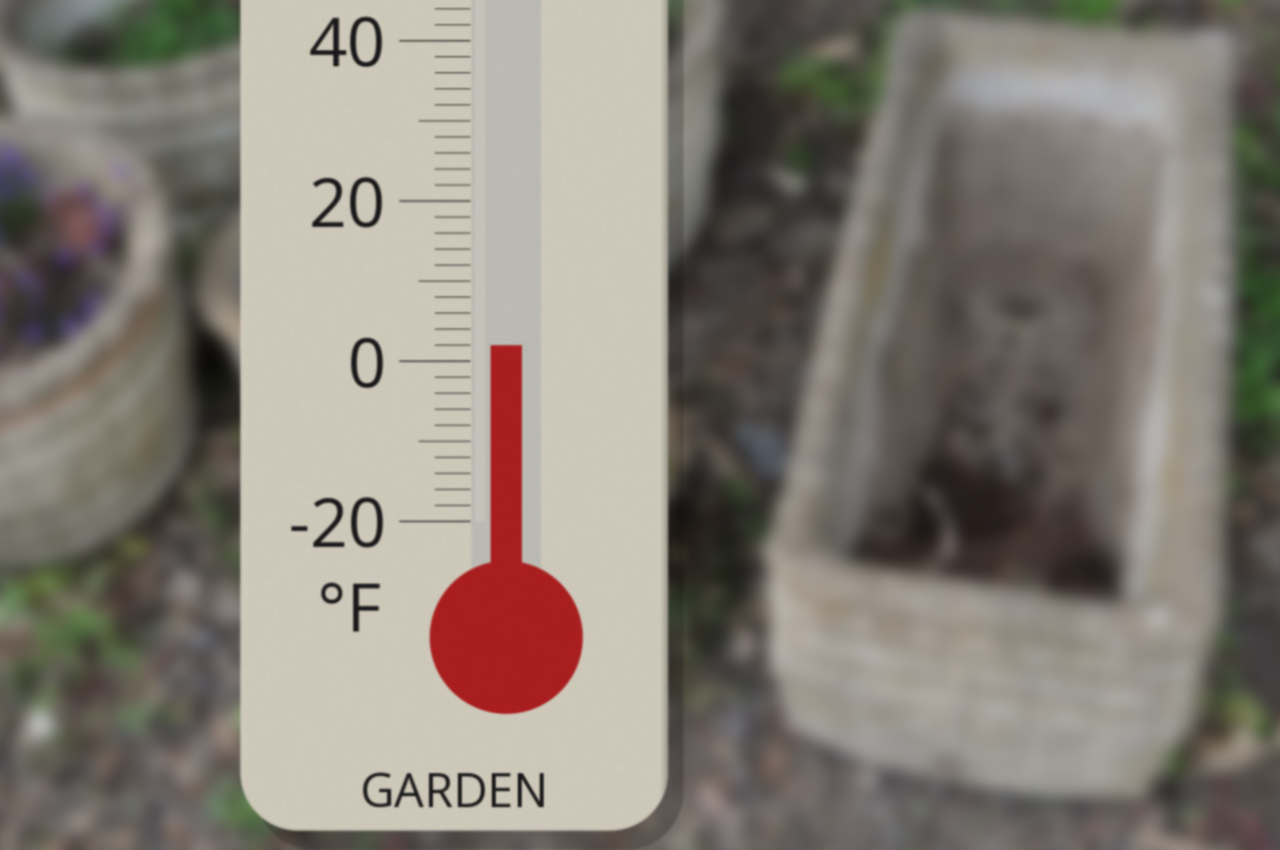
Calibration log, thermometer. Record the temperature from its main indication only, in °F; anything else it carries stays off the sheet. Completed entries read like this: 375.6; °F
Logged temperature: 2; °F
